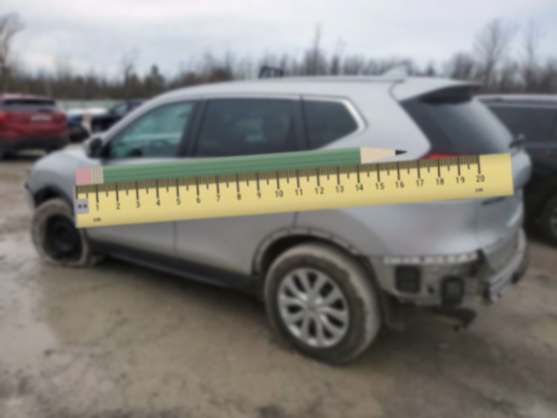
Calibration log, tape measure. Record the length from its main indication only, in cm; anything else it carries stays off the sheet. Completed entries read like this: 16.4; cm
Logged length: 16.5; cm
